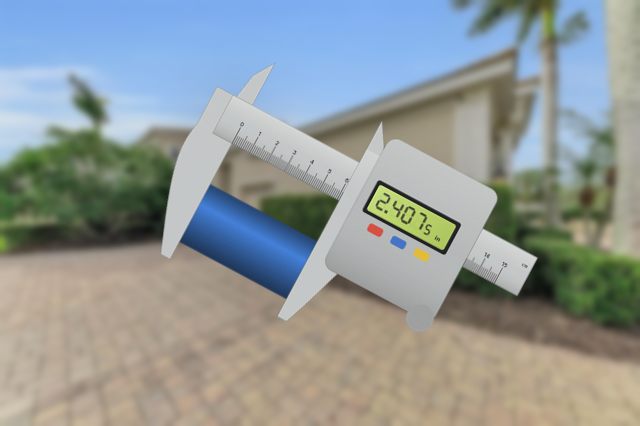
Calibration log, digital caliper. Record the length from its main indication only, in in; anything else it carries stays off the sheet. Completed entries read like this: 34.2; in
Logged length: 2.4075; in
